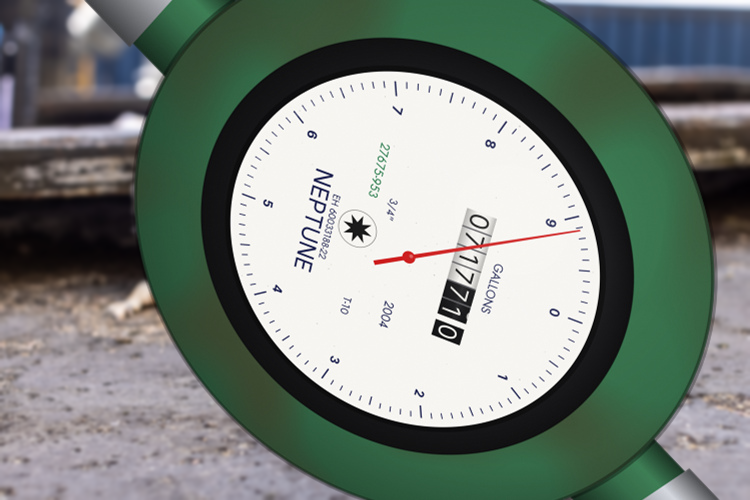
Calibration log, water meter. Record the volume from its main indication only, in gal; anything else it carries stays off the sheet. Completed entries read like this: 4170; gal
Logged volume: 717709.1; gal
